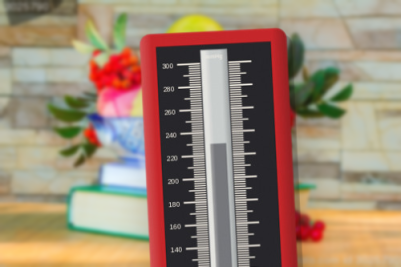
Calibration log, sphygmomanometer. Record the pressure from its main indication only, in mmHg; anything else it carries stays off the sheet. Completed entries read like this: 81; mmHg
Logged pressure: 230; mmHg
